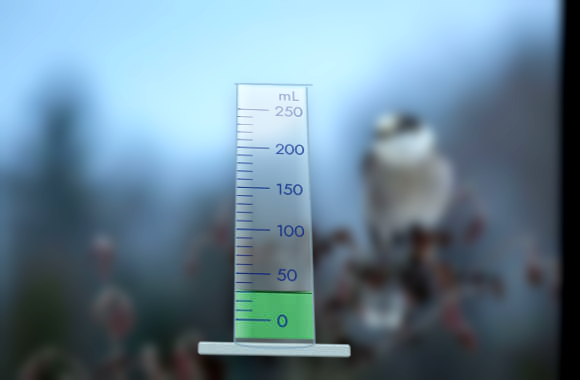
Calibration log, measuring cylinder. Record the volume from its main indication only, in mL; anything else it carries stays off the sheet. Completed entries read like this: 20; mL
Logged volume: 30; mL
